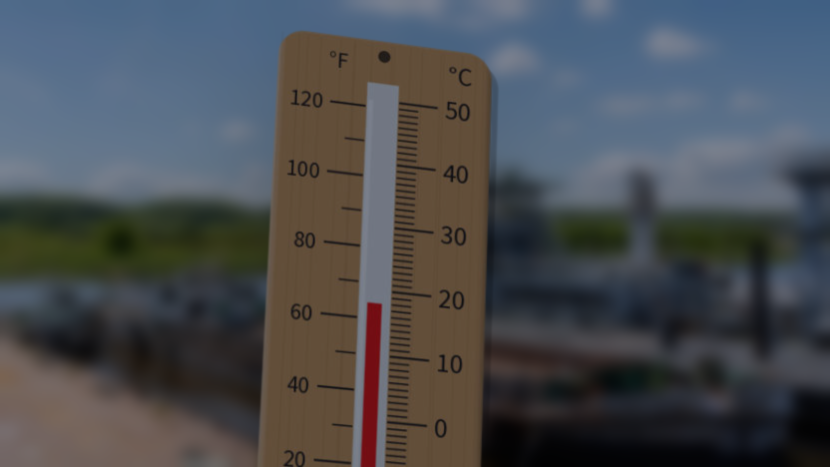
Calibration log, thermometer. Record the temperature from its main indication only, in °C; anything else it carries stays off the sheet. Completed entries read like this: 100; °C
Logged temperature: 18; °C
